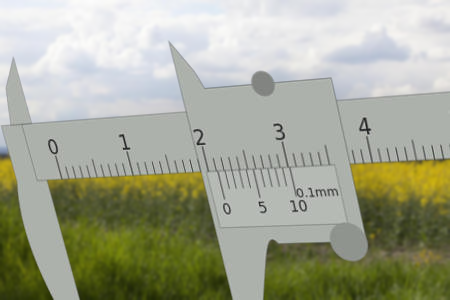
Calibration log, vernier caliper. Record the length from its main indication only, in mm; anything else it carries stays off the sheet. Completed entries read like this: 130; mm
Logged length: 21.2; mm
